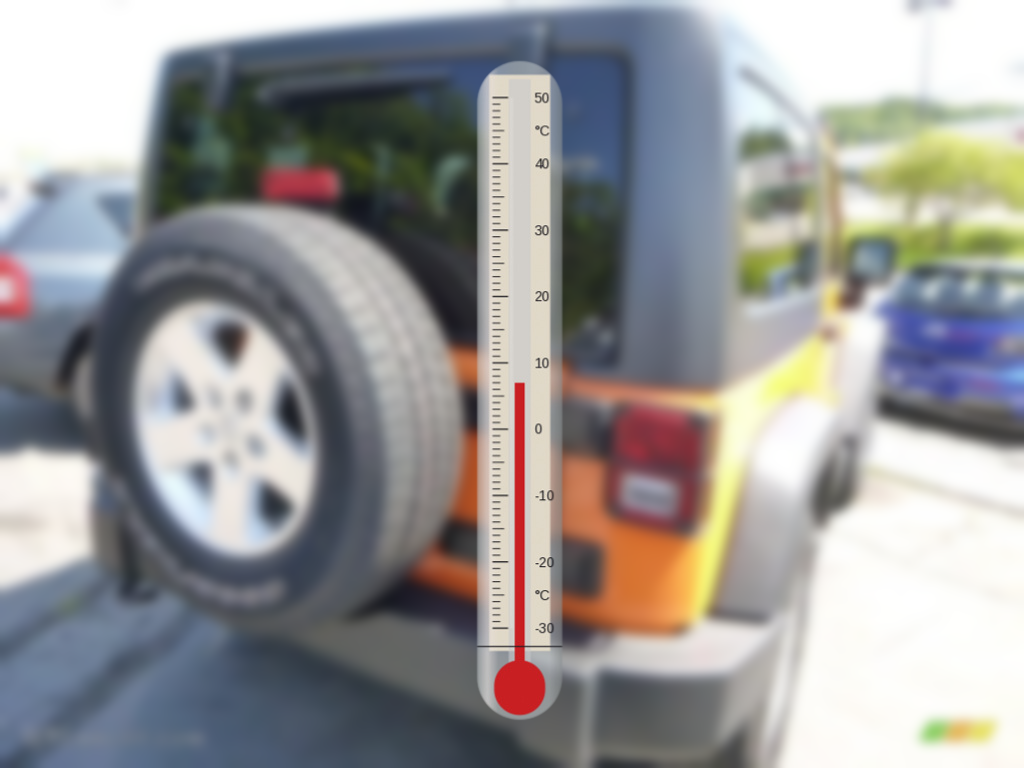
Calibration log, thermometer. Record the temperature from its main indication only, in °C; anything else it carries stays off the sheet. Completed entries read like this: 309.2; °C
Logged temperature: 7; °C
